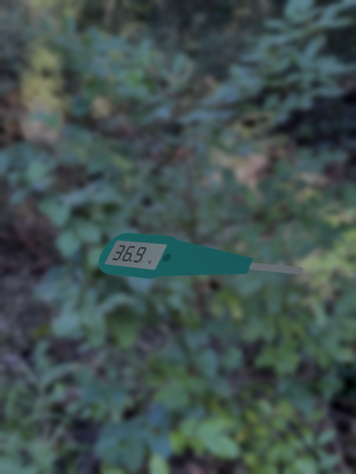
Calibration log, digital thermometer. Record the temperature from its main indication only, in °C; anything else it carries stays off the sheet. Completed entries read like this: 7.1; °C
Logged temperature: 36.9; °C
